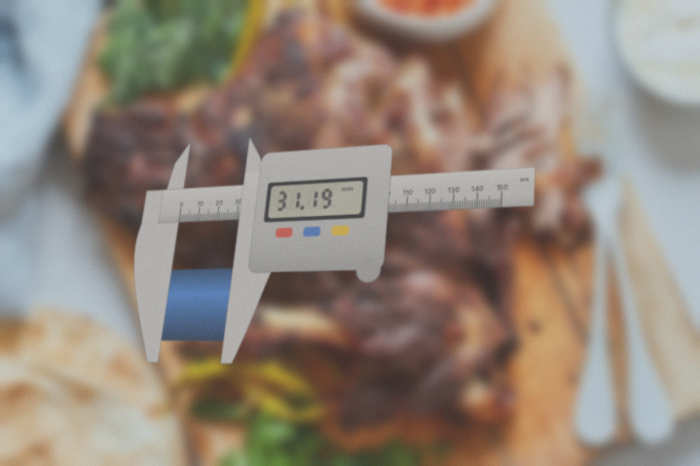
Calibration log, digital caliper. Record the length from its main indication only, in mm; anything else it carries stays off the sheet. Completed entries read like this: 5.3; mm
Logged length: 31.19; mm
